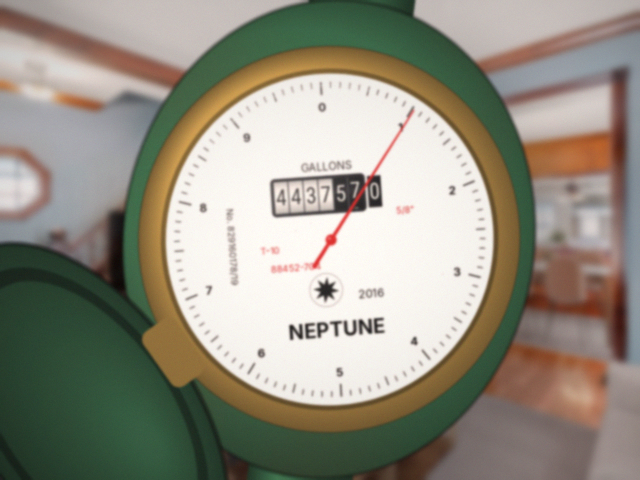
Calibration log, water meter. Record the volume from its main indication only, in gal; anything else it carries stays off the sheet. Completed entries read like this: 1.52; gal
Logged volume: 4437571.0; gal
